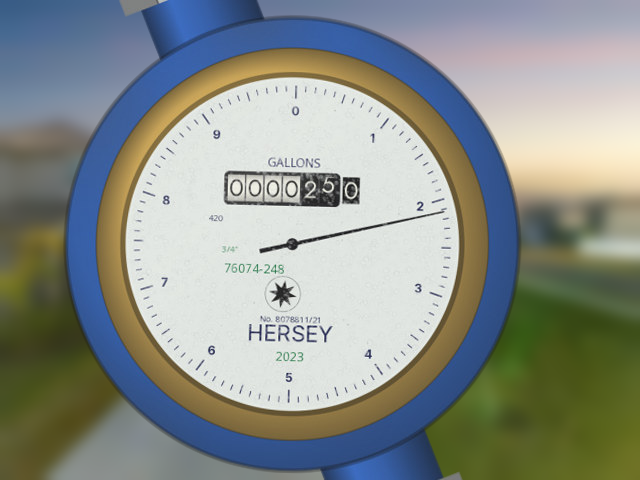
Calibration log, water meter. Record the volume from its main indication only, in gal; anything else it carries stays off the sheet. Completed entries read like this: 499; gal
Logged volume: 252.1; gal
